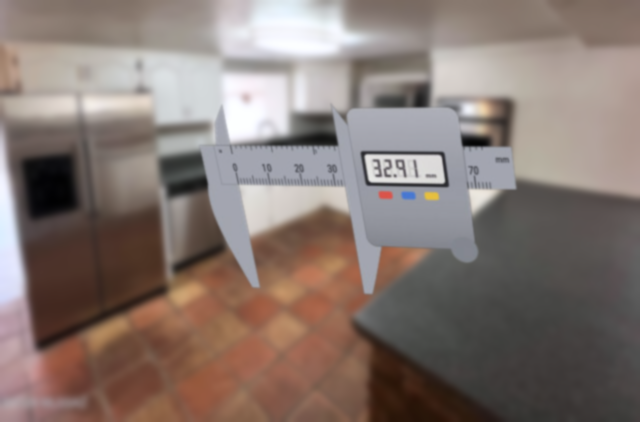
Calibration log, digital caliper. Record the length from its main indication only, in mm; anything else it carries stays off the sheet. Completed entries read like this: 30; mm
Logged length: 32.91; mm
